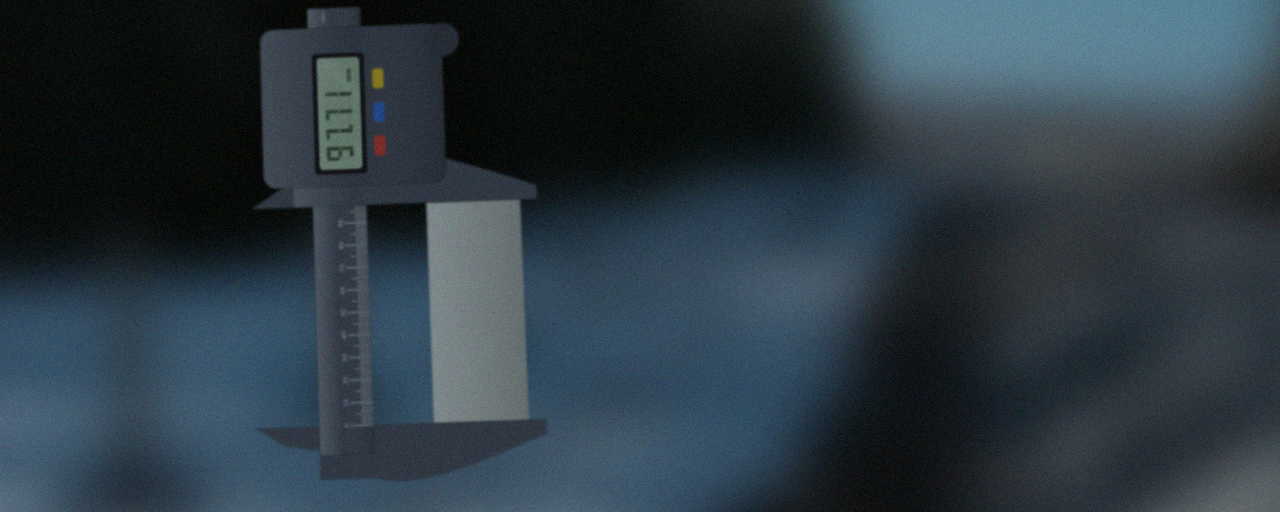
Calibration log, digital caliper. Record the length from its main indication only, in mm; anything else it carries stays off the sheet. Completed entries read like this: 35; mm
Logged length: 97.71; mm
